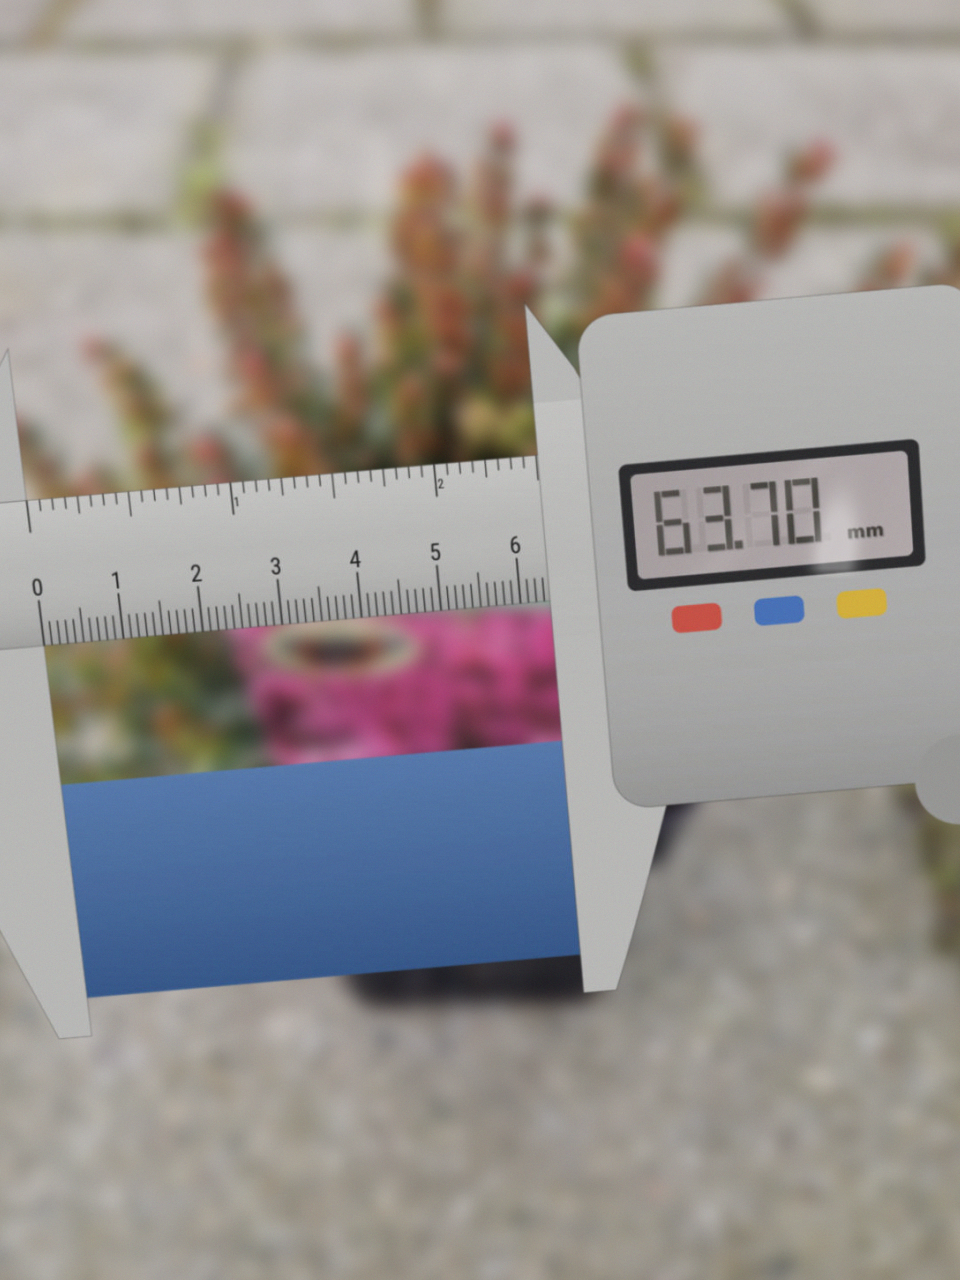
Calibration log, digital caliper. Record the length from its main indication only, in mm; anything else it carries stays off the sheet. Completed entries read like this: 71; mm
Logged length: 63.70; mm
